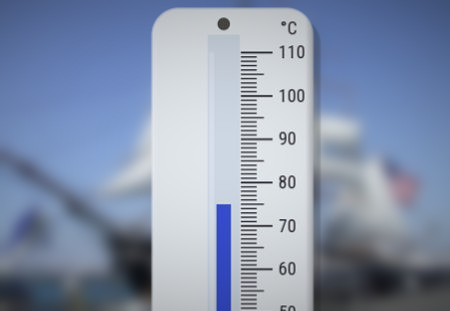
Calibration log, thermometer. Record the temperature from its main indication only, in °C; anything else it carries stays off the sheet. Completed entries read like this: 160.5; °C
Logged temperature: 75; °C
